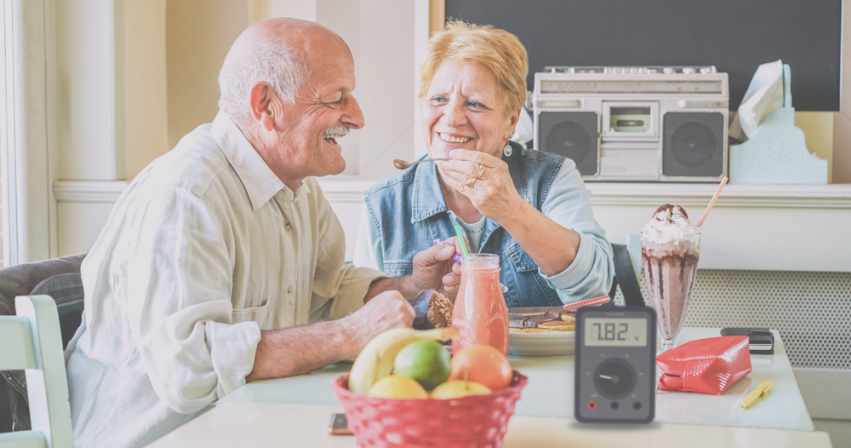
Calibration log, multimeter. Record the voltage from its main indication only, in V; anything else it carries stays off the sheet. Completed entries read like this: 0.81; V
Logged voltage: 7.82; V
